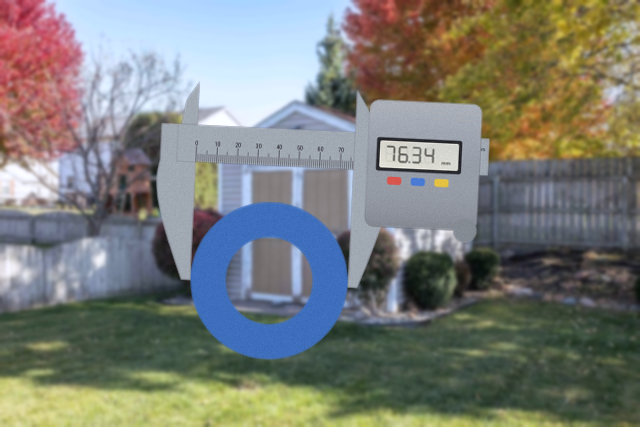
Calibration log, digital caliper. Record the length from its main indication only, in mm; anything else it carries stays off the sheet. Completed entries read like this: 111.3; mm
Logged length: 76.34; mm
